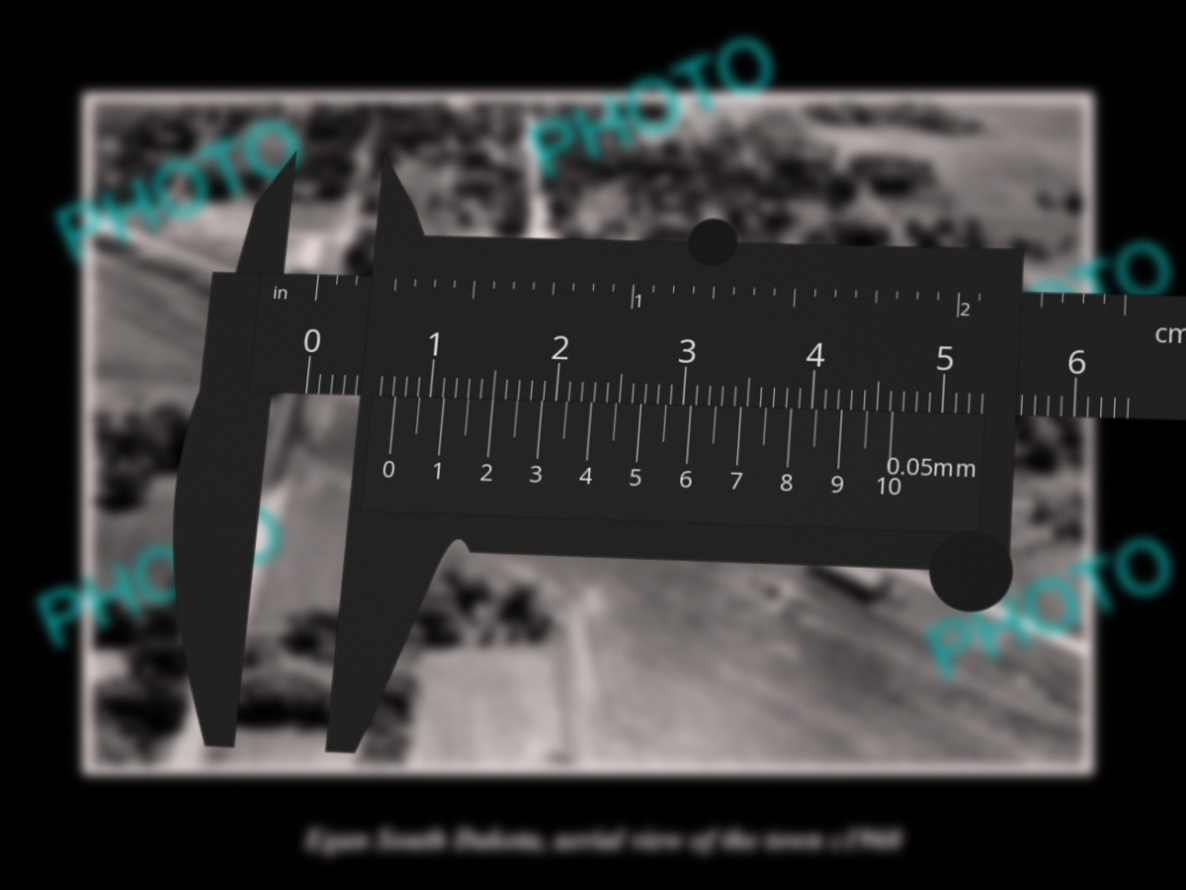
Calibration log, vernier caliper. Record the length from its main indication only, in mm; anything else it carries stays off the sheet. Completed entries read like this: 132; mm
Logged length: 7.2; mm
